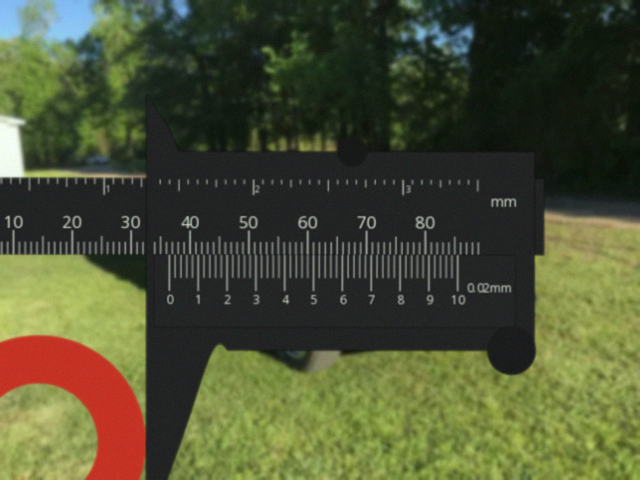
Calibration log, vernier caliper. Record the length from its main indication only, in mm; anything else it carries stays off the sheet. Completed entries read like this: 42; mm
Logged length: 36.5; mm
